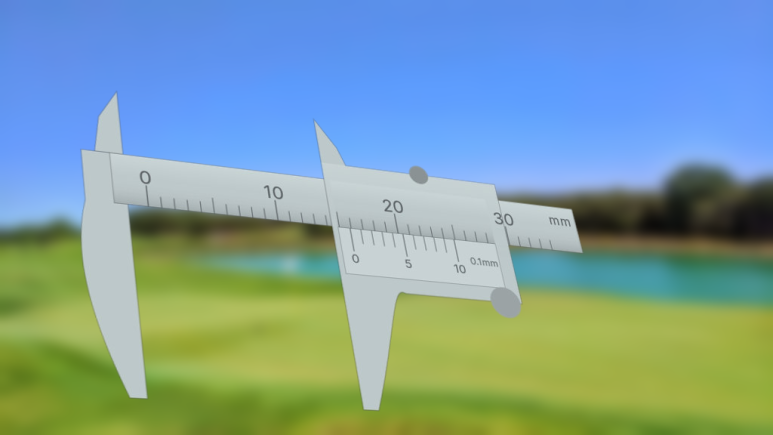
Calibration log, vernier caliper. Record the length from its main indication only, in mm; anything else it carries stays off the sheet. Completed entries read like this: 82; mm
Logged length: 15.9; mm
